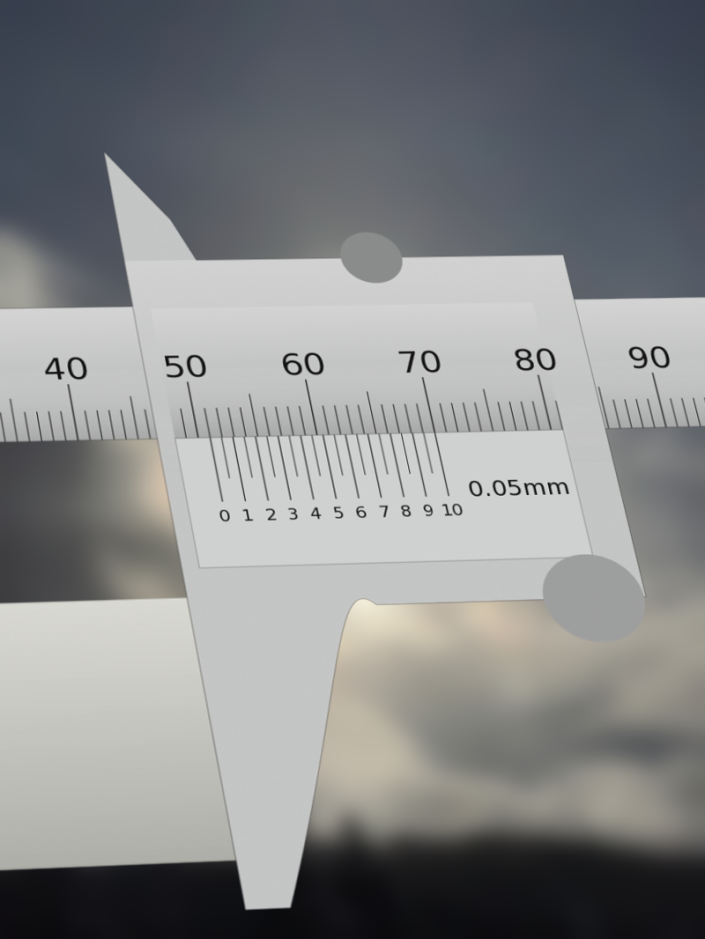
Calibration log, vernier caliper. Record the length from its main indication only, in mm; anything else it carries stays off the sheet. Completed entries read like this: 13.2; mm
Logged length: 51.0; mm
